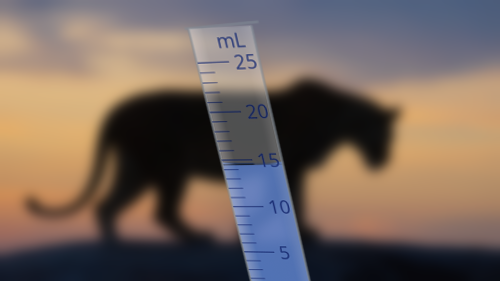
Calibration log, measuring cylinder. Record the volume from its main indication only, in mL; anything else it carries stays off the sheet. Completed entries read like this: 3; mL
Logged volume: 14.5; mL
